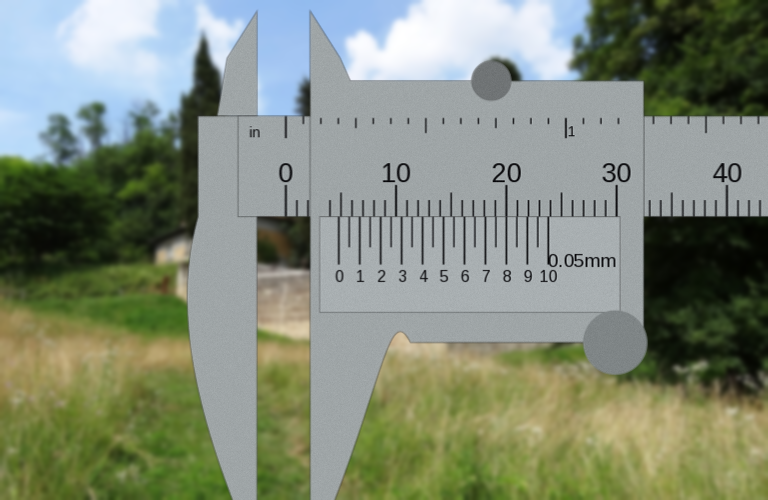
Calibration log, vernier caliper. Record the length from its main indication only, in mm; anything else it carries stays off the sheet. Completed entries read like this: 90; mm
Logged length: 4.8; mm
